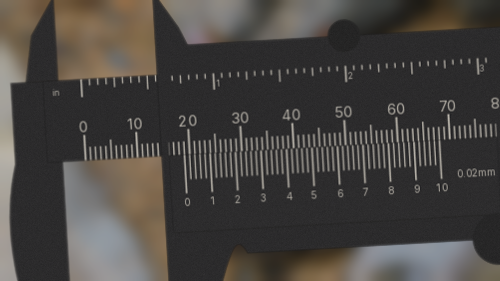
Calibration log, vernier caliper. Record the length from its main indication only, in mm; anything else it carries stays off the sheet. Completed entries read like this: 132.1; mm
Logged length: 19.0; mm
